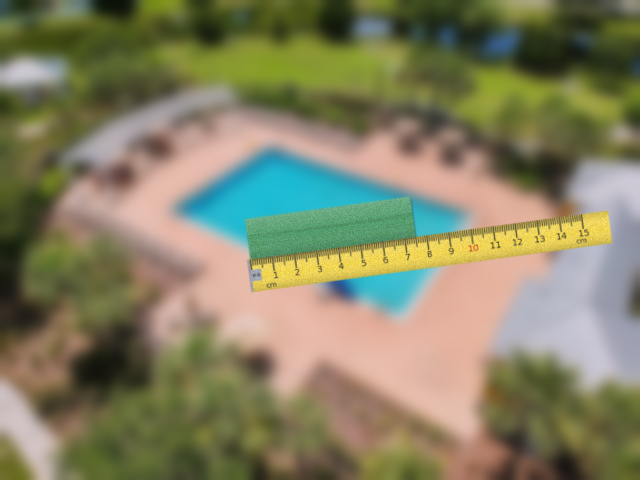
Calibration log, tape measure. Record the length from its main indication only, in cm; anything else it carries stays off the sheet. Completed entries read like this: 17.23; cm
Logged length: 7.5; cm
